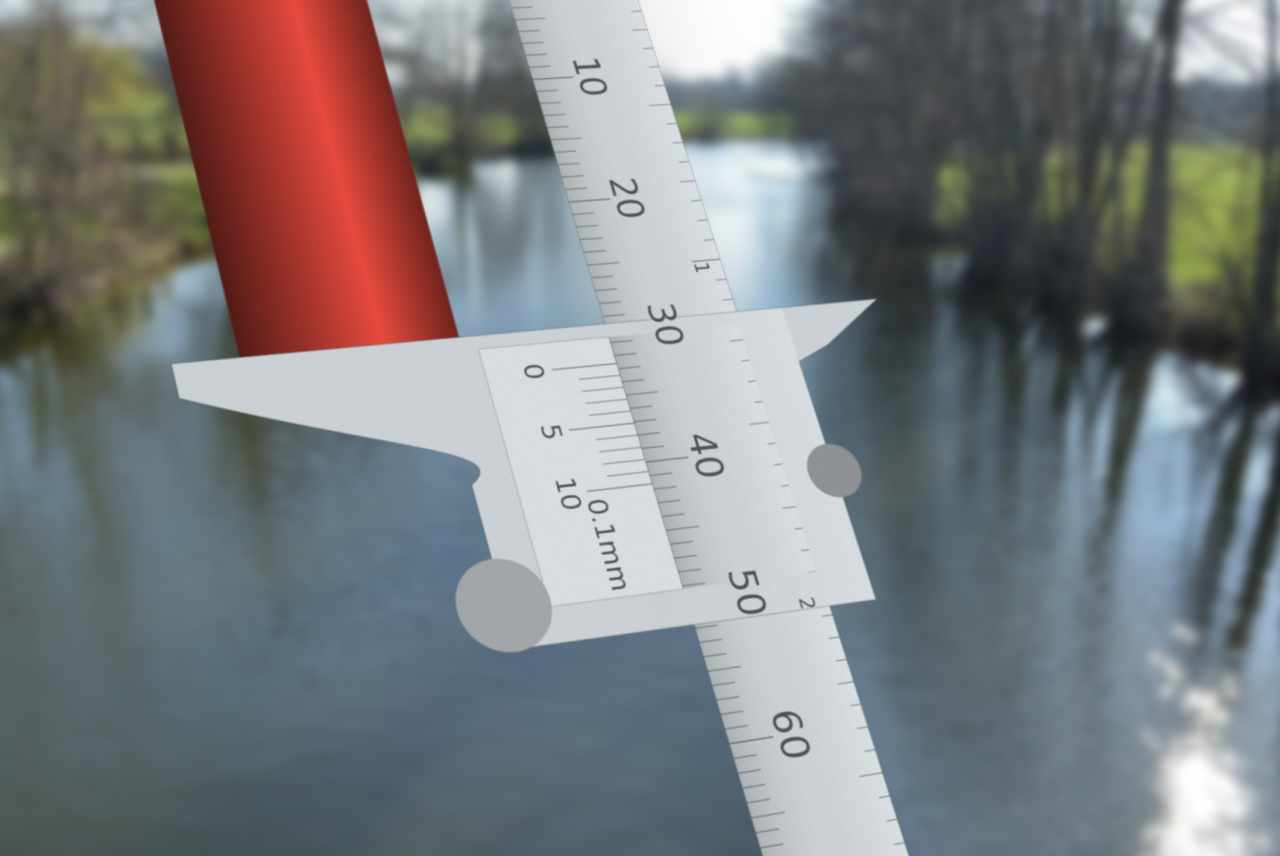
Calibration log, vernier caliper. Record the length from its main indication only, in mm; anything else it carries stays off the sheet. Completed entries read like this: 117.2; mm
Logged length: 32.6; mm
